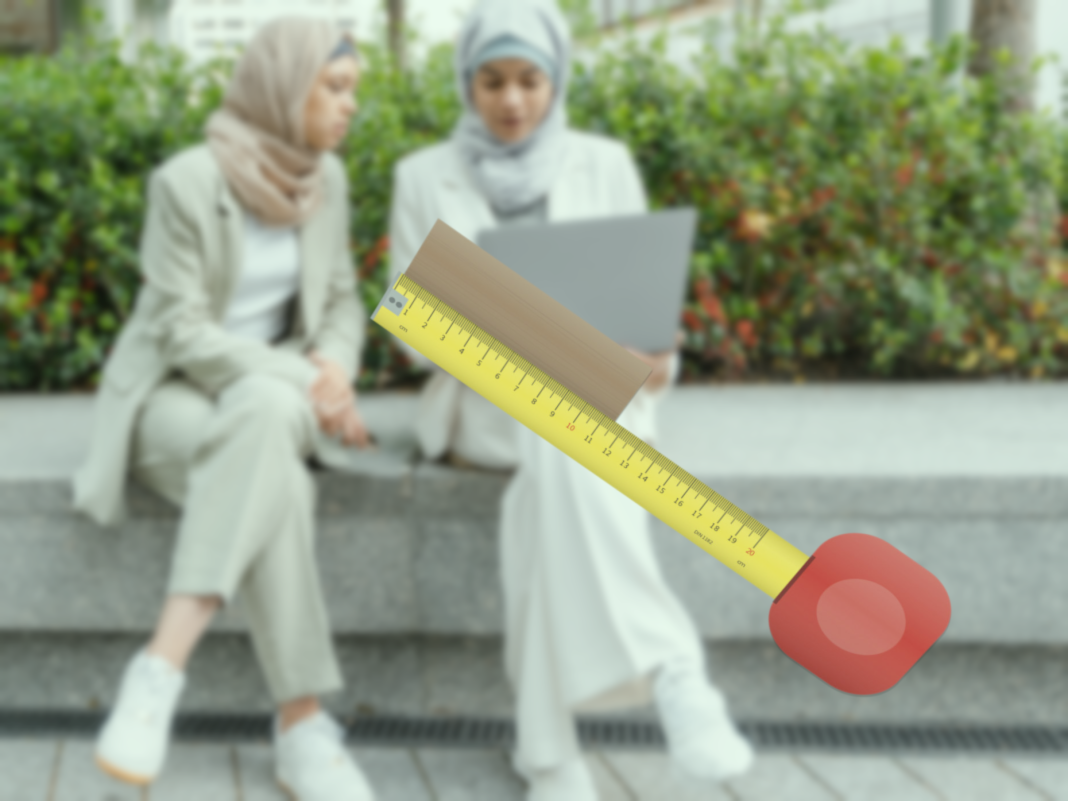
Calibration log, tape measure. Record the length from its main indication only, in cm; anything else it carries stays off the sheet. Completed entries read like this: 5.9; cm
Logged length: 11.5; cm
